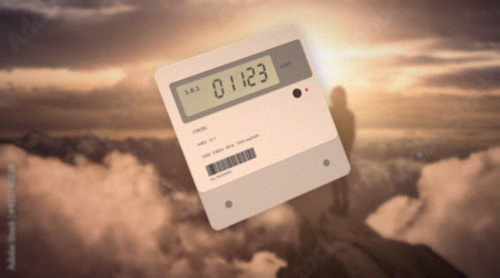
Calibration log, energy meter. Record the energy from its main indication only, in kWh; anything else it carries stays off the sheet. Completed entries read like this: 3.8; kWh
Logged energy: 1123; kWh
